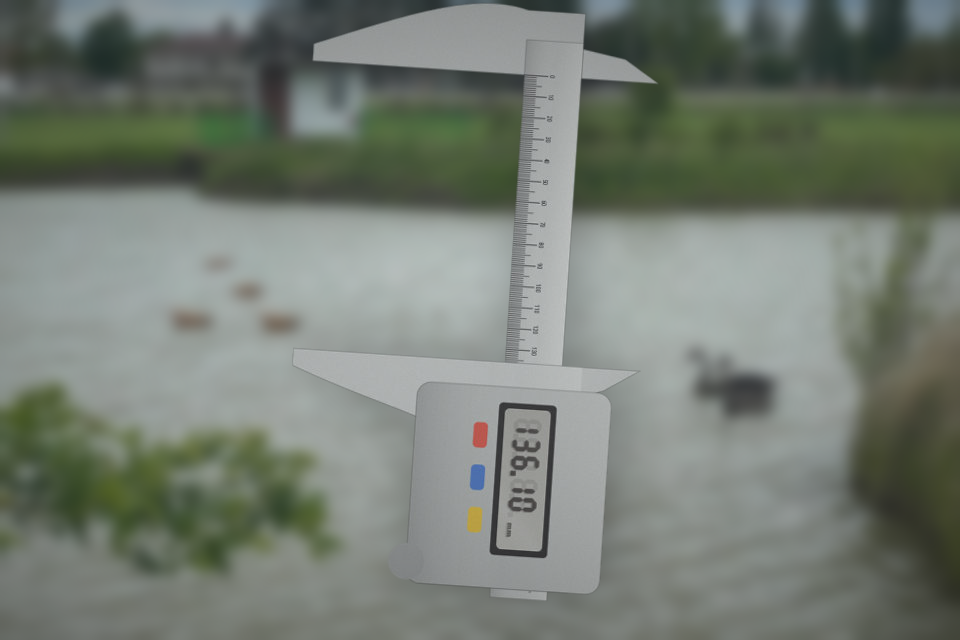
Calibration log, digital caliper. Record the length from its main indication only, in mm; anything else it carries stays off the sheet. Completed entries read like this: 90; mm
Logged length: 136.10; mm
